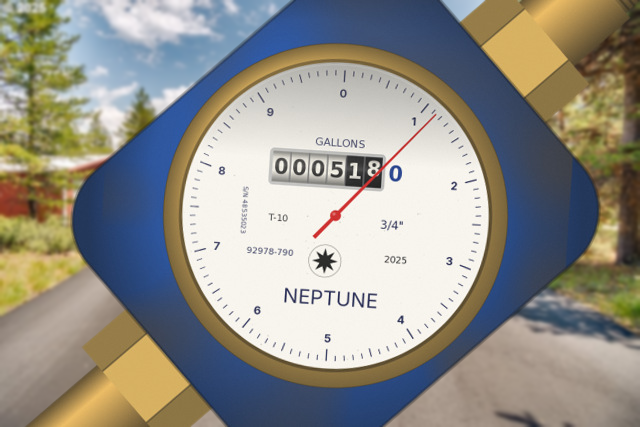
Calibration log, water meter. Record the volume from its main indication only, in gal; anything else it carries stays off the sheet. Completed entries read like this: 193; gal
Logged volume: 5181.1; gal
